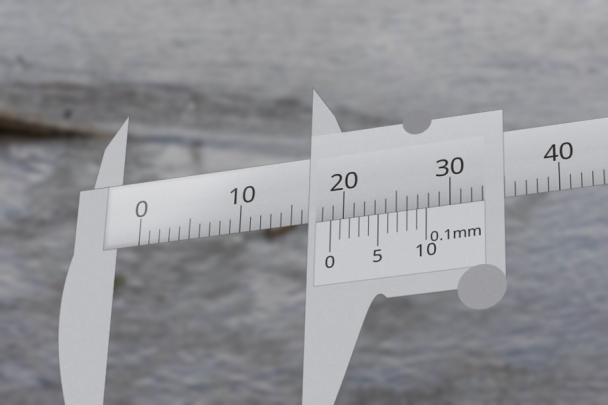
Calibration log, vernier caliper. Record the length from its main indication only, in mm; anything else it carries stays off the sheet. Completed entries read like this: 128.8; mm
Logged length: 18.8; mm
